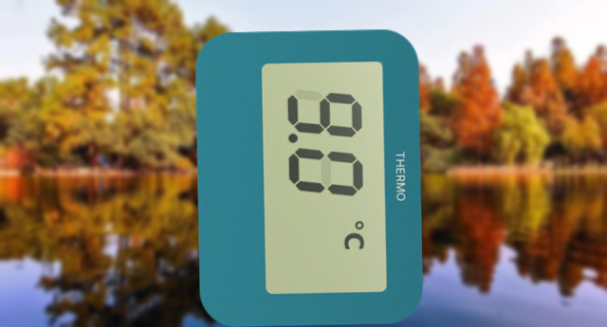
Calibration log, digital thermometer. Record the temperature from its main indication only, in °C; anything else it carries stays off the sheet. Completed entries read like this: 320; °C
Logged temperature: 9.0; °C
